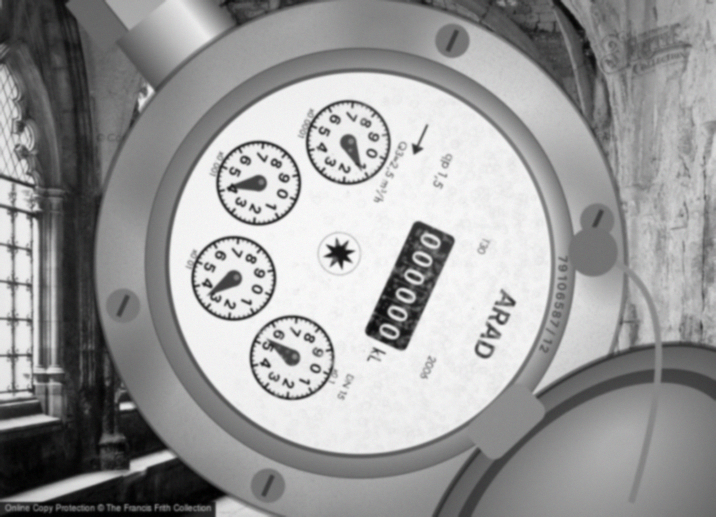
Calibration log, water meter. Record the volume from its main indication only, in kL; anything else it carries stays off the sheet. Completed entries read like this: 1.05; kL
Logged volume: 0.5341; kL
